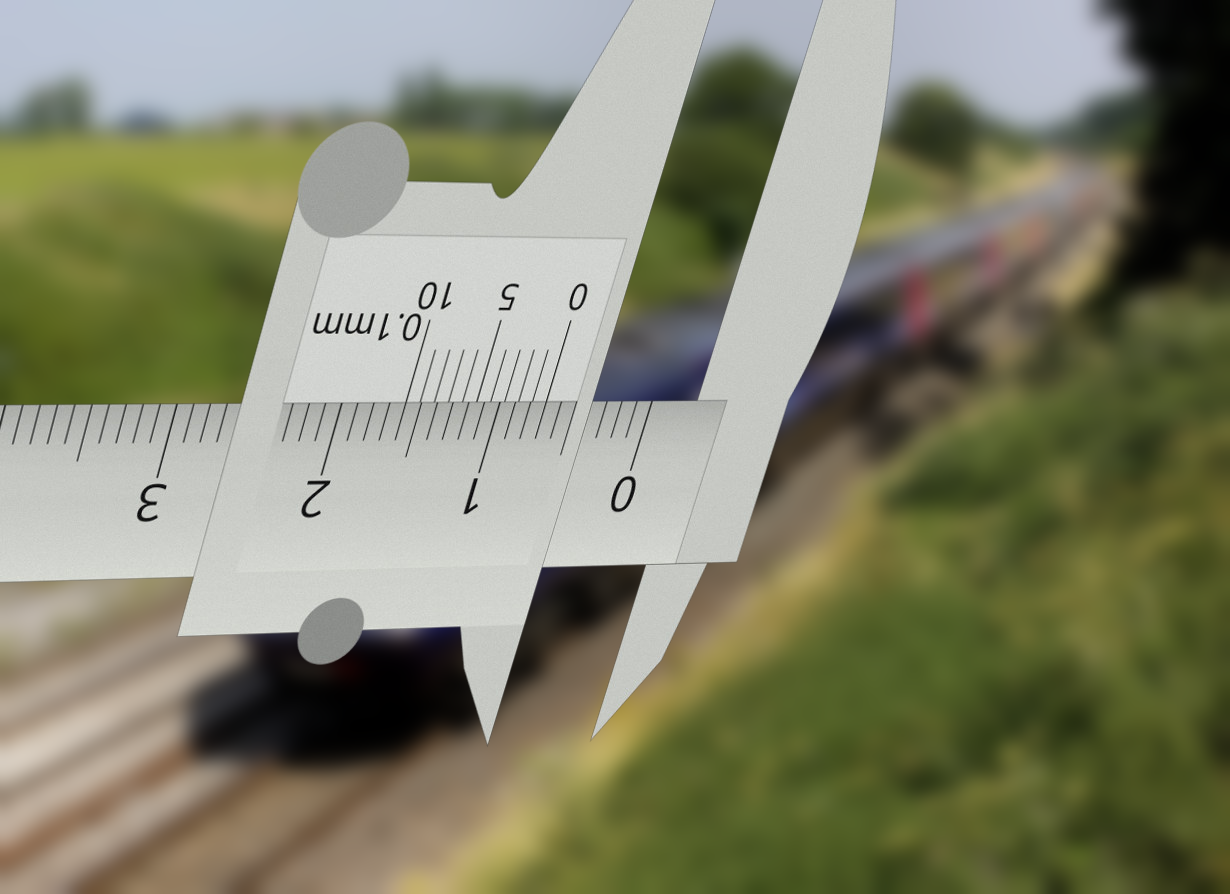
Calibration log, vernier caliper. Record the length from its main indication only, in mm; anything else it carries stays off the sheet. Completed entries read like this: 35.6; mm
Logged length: 7.0; mm
